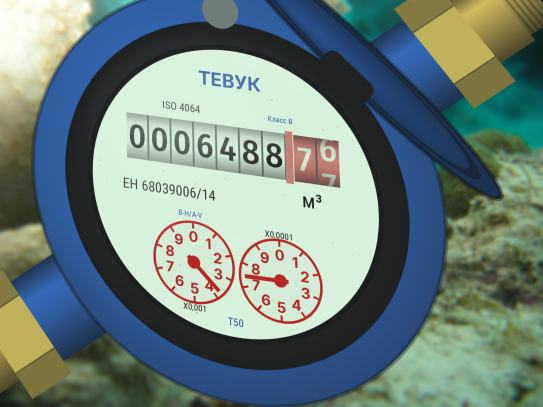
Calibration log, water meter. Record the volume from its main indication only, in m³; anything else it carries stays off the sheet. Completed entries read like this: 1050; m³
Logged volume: 6488.7637; m³
